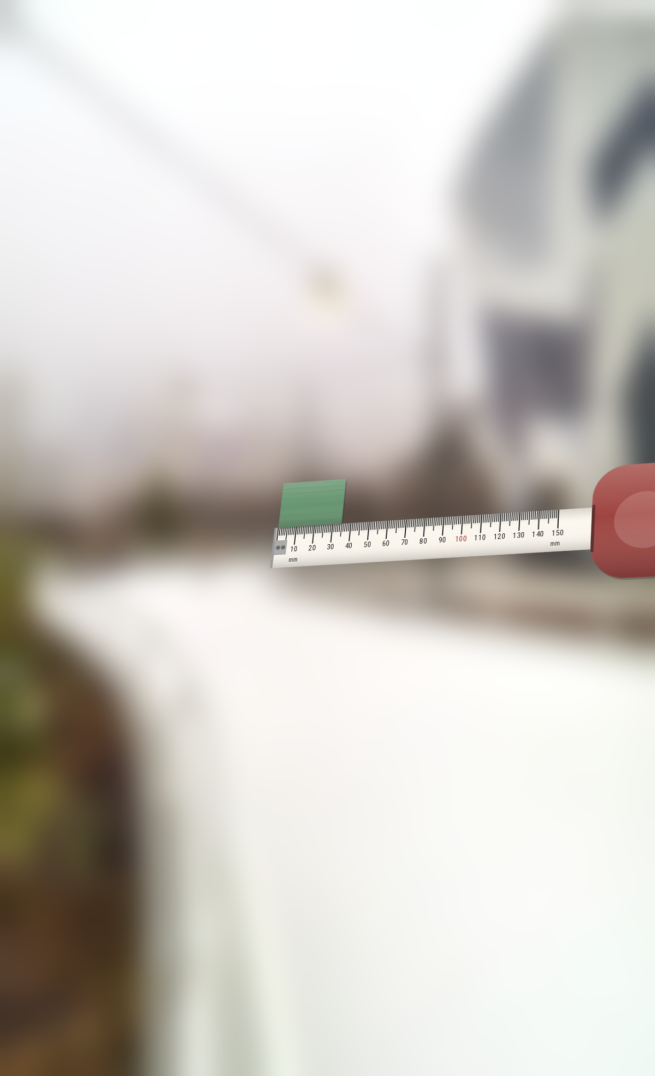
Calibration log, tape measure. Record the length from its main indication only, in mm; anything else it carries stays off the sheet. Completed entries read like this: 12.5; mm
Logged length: 35; mm
